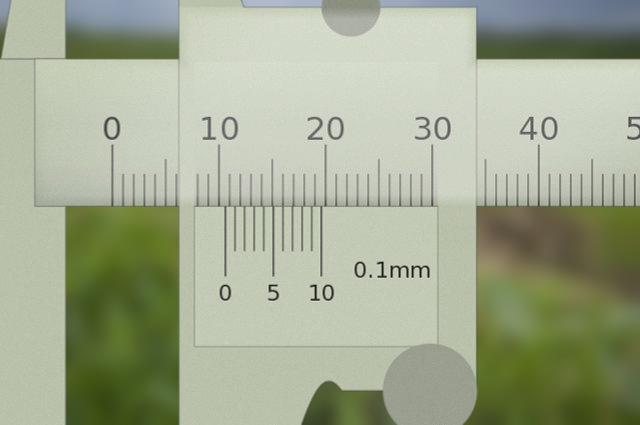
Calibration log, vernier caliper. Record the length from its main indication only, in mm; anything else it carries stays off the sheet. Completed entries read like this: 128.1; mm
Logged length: 10.6; mm
